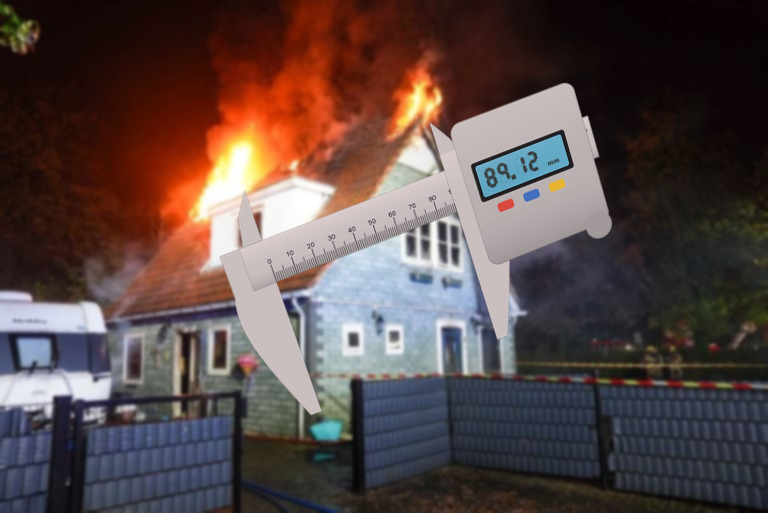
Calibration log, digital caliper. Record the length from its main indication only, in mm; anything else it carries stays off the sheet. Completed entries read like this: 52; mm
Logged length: 89.12; mm
